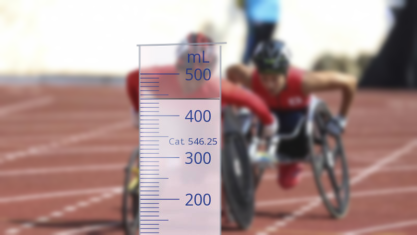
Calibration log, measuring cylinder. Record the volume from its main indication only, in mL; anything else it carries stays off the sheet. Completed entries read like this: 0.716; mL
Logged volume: 440; mL
